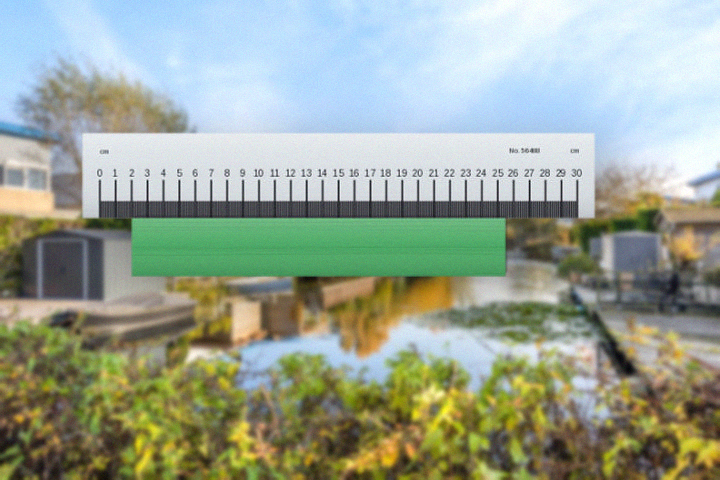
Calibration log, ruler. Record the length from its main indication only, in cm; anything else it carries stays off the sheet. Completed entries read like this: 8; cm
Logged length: 23.5; cm
